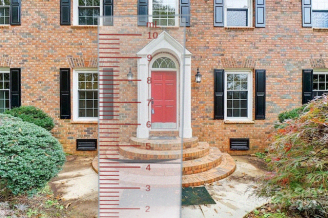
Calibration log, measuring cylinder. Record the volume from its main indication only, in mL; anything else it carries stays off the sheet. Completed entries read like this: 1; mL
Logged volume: 4.2; mL
